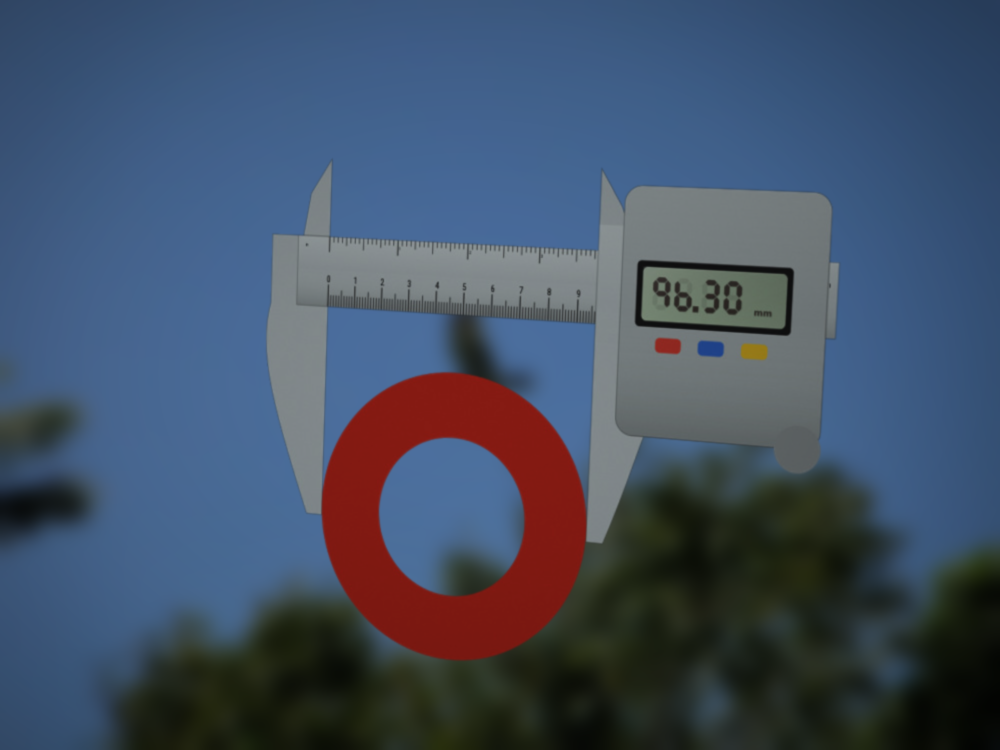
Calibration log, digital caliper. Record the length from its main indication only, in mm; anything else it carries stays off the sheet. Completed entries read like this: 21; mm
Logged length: 96.30; mm
